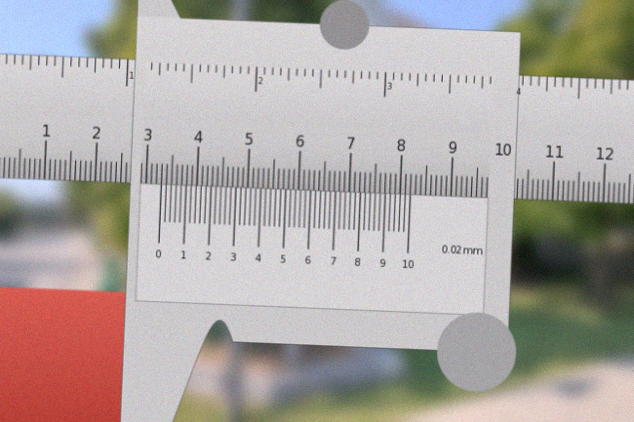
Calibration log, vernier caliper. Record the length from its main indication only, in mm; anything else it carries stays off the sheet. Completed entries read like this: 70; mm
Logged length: 33.0; mm
